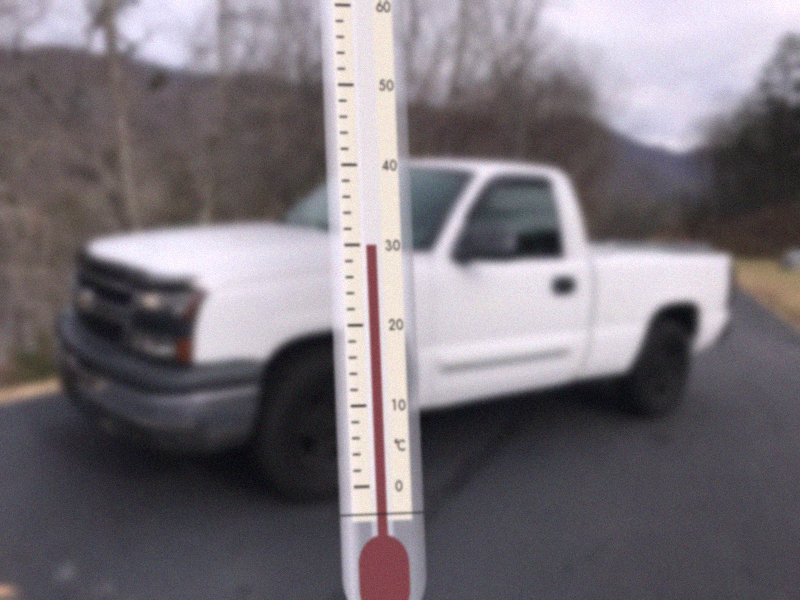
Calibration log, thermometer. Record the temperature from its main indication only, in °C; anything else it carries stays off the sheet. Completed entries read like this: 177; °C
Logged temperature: 30; °C
